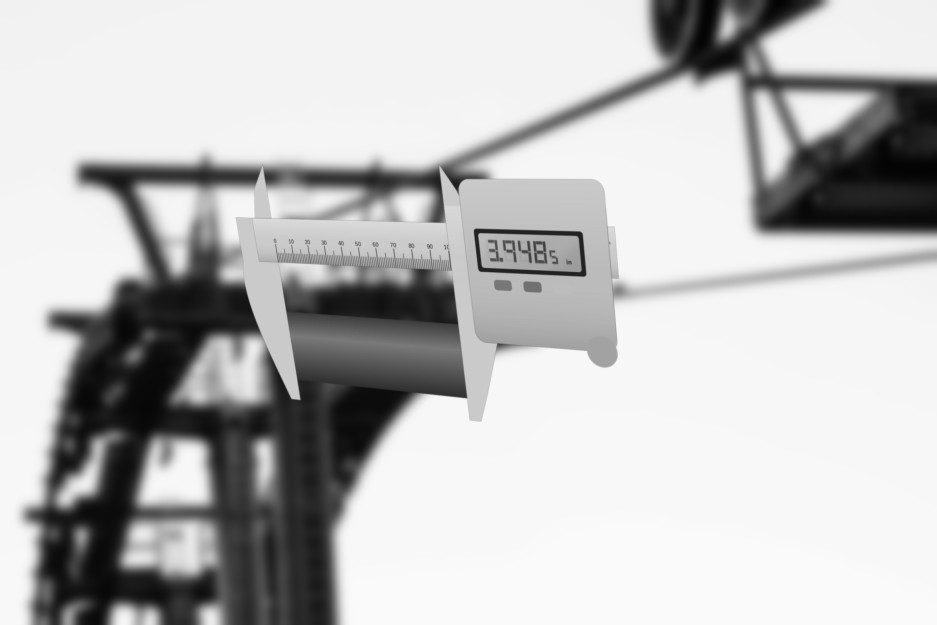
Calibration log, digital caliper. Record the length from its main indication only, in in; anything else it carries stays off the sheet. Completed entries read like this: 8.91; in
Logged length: 3.9485; in
